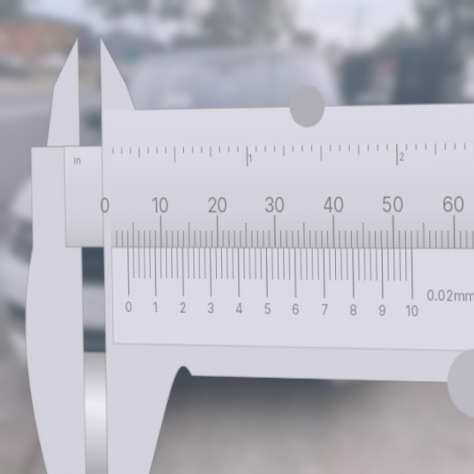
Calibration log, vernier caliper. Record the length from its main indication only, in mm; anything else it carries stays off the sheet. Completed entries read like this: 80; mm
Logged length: 4.0; mm
